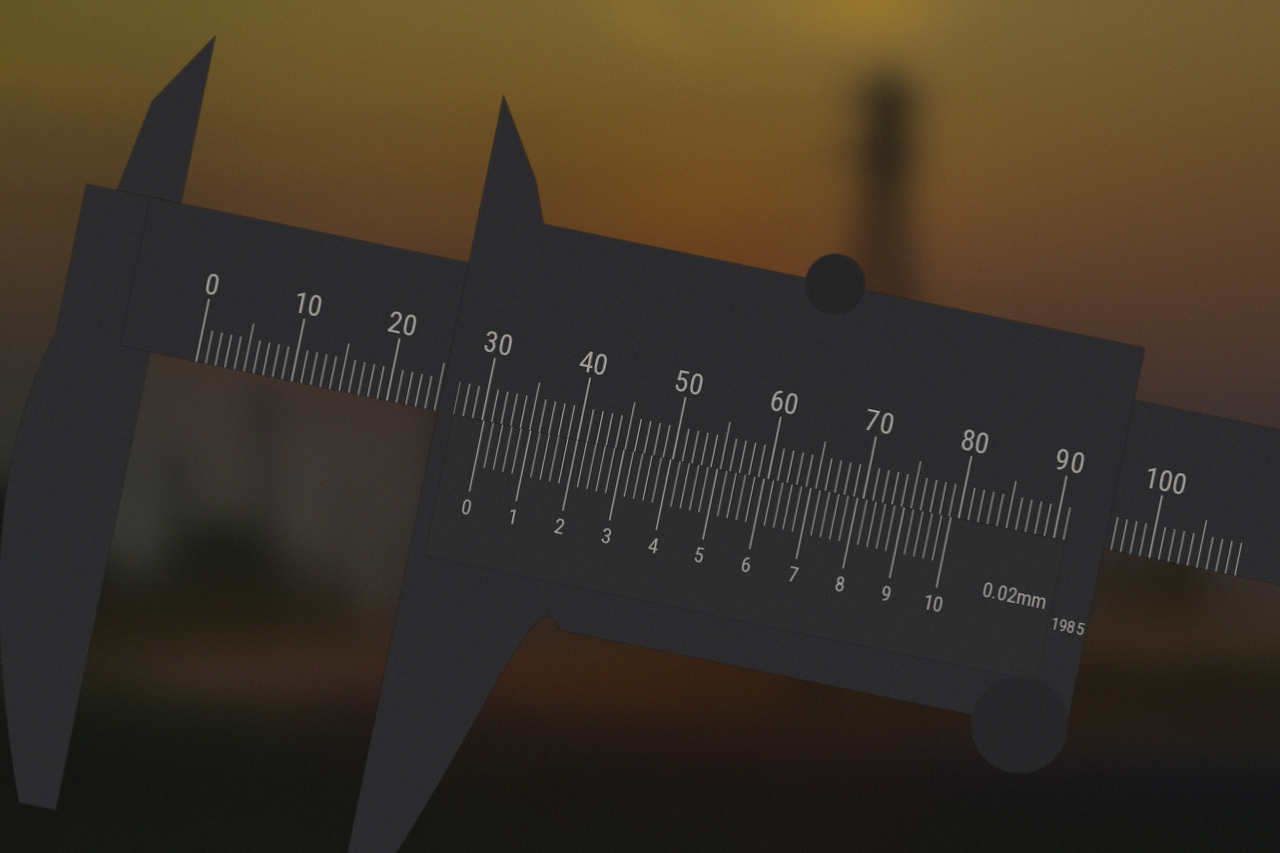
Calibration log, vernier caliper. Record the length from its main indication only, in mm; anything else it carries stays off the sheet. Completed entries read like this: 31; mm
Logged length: 30.2; mm
